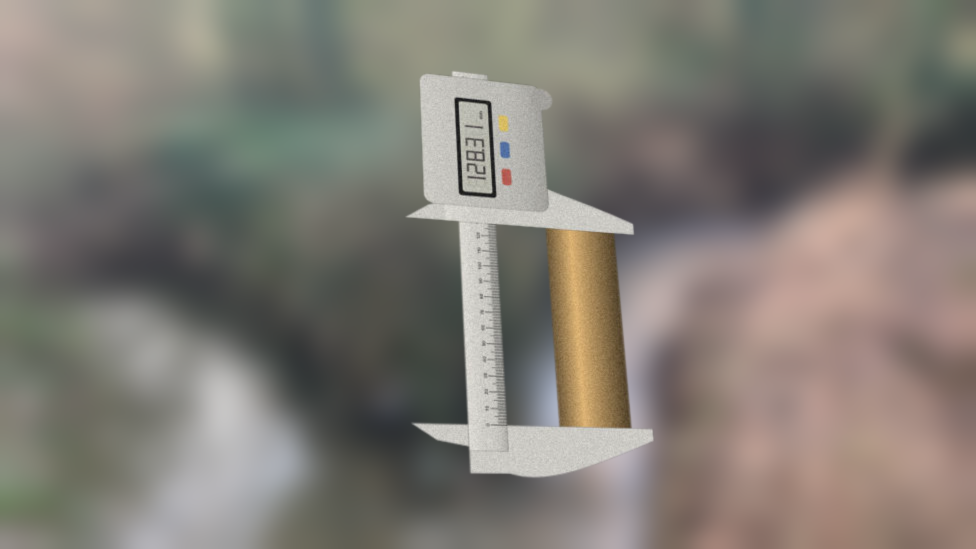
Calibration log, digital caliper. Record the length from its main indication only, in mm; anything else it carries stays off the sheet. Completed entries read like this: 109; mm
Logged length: 128.31; mm
